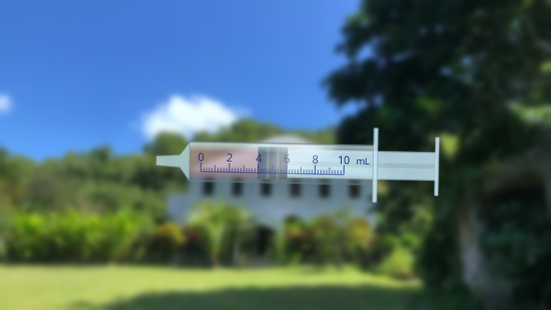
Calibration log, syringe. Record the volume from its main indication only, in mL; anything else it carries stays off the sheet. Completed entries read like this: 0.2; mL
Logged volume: 4; mL
